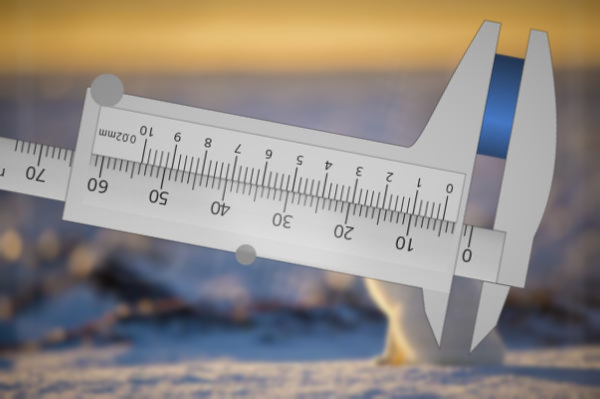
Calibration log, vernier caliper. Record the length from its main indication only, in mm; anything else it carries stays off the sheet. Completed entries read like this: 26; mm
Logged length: 4.8; mm
